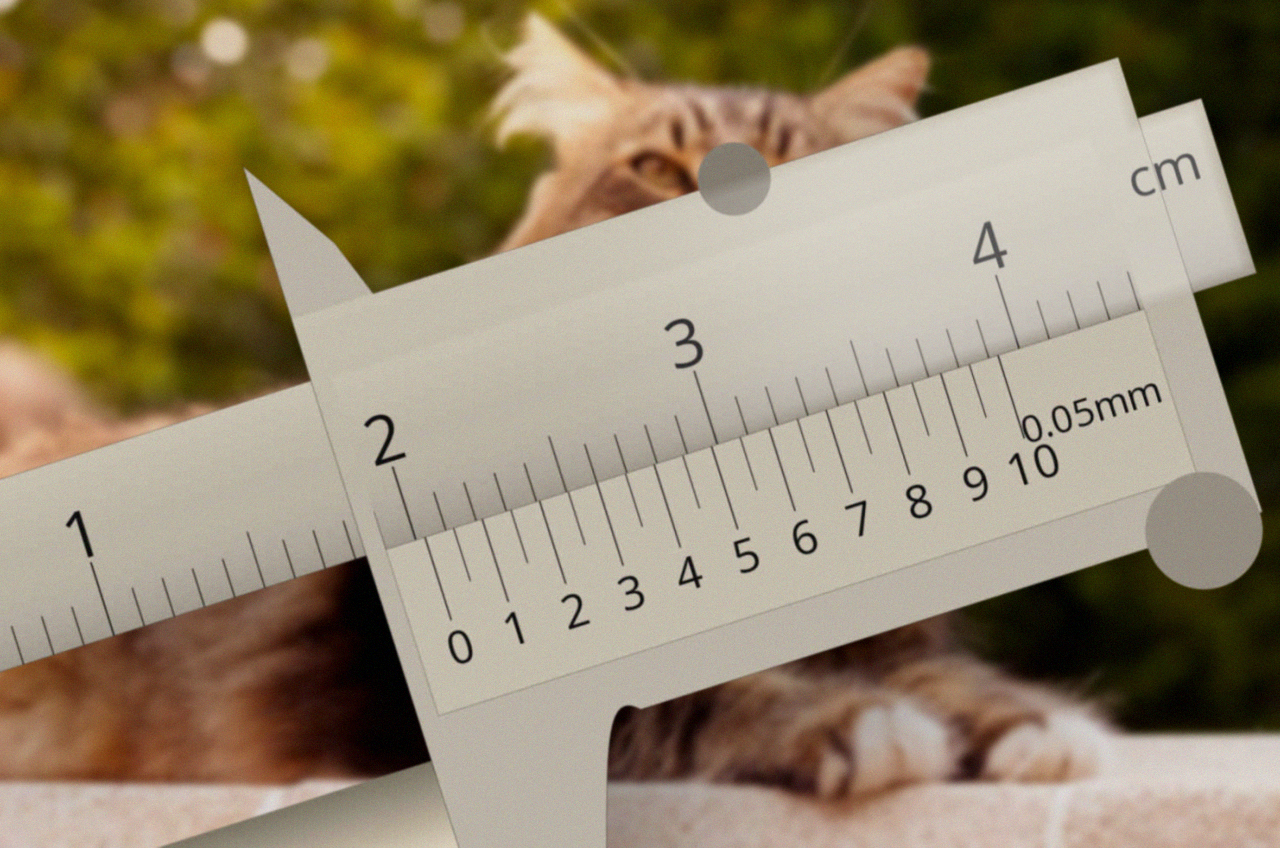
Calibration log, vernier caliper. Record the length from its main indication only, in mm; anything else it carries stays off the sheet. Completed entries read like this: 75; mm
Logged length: 20.30; mm
